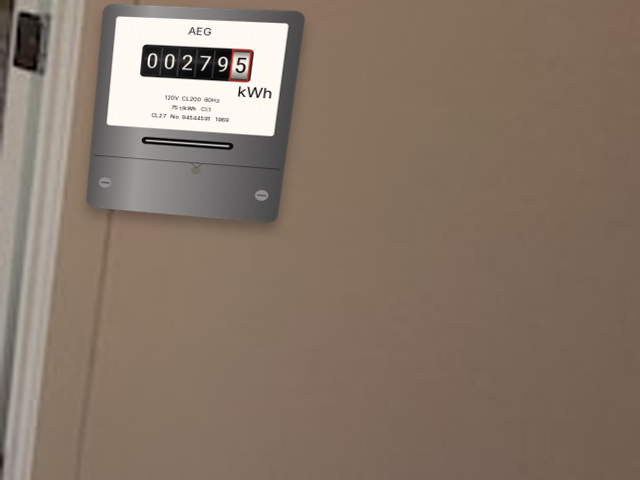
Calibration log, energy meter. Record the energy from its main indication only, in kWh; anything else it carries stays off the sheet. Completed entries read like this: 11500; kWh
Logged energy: 279.5; kWh
